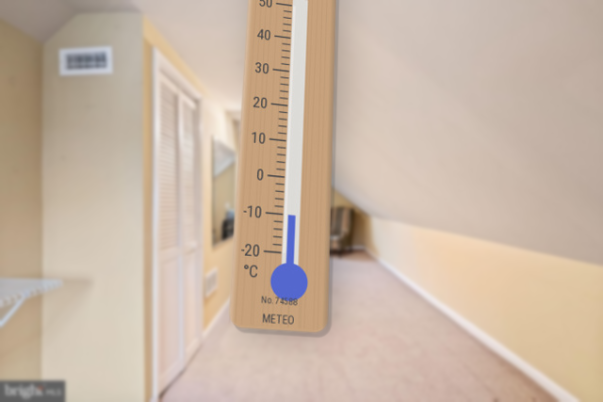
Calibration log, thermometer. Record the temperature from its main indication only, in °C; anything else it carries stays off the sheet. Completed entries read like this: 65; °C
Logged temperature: -10; °C
